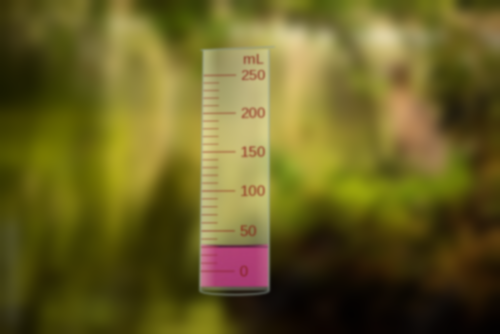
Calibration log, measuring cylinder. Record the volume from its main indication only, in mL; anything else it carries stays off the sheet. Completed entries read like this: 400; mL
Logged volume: 30; mL
